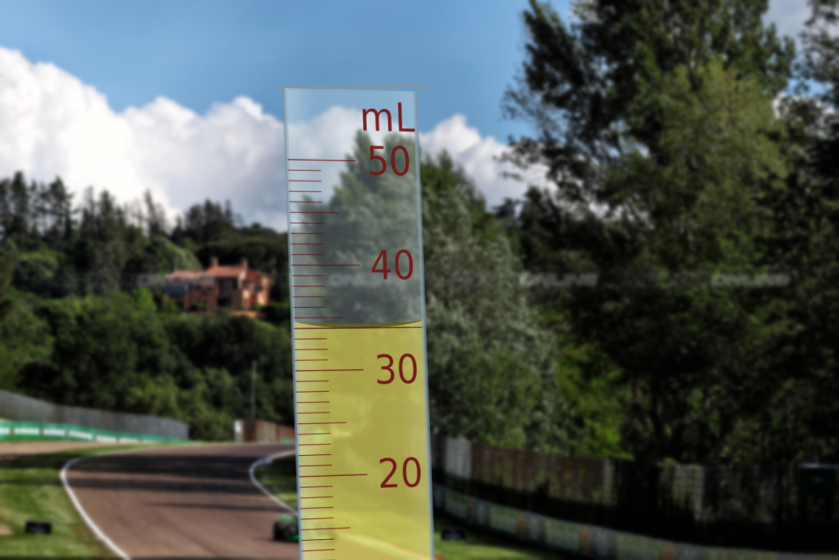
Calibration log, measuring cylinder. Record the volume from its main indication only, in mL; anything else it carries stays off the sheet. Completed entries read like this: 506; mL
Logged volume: 34; mL
